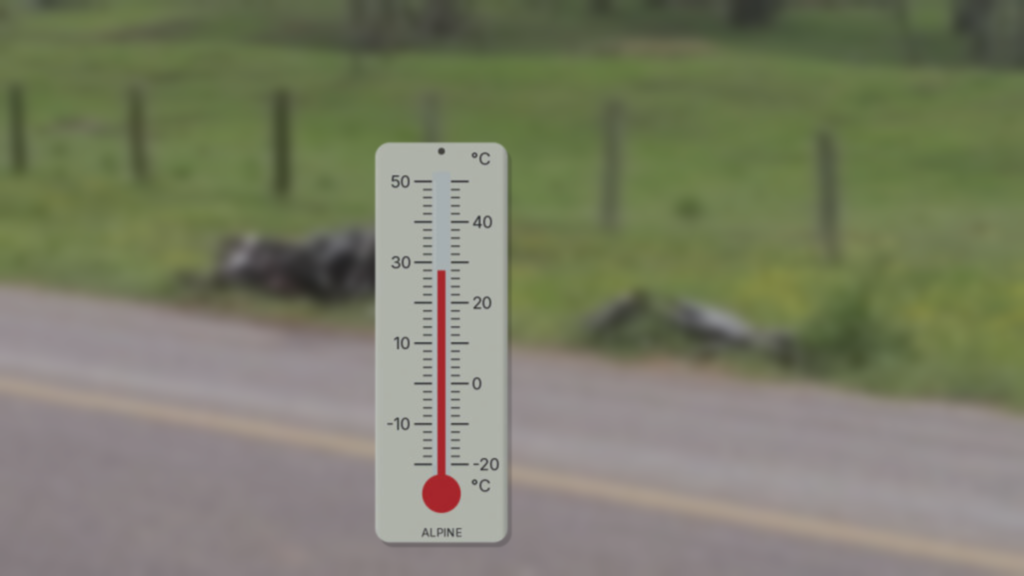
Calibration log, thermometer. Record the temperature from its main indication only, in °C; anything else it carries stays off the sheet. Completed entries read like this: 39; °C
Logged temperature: 28; °C
